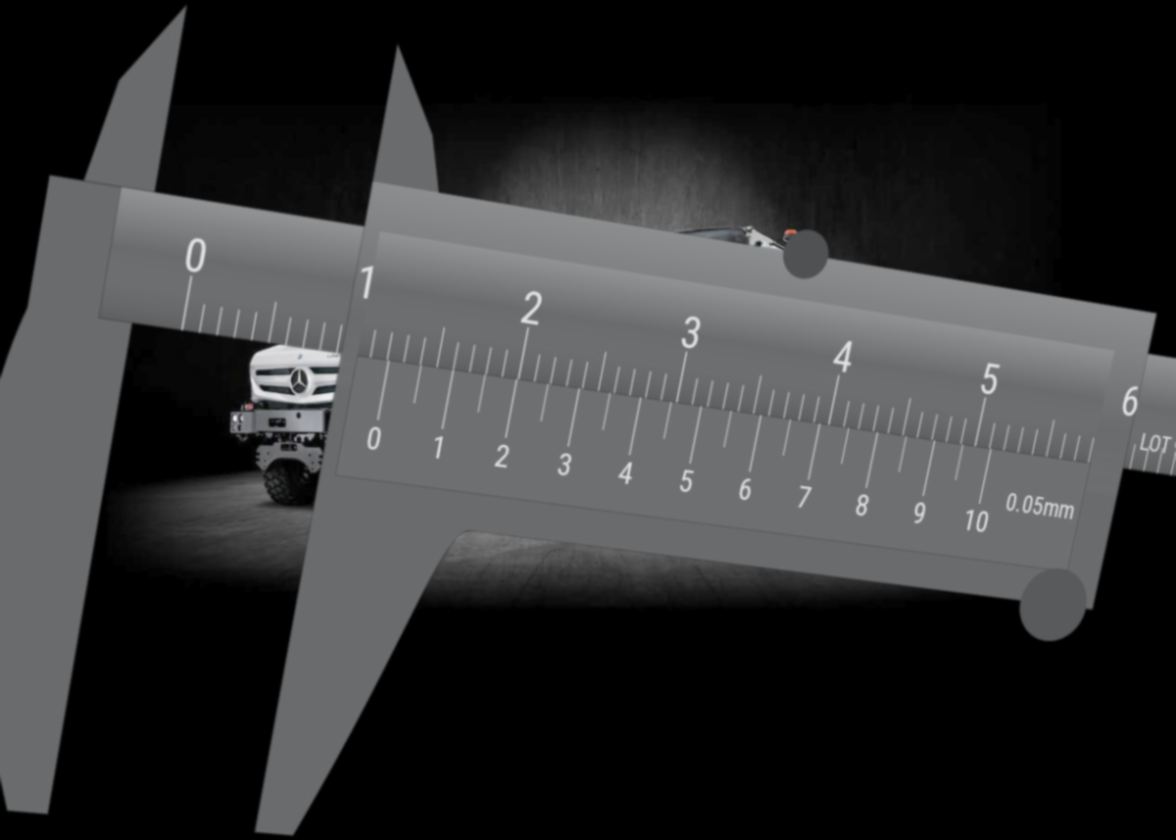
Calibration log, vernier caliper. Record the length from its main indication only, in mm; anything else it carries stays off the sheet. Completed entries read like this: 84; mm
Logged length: 12.1; mm
